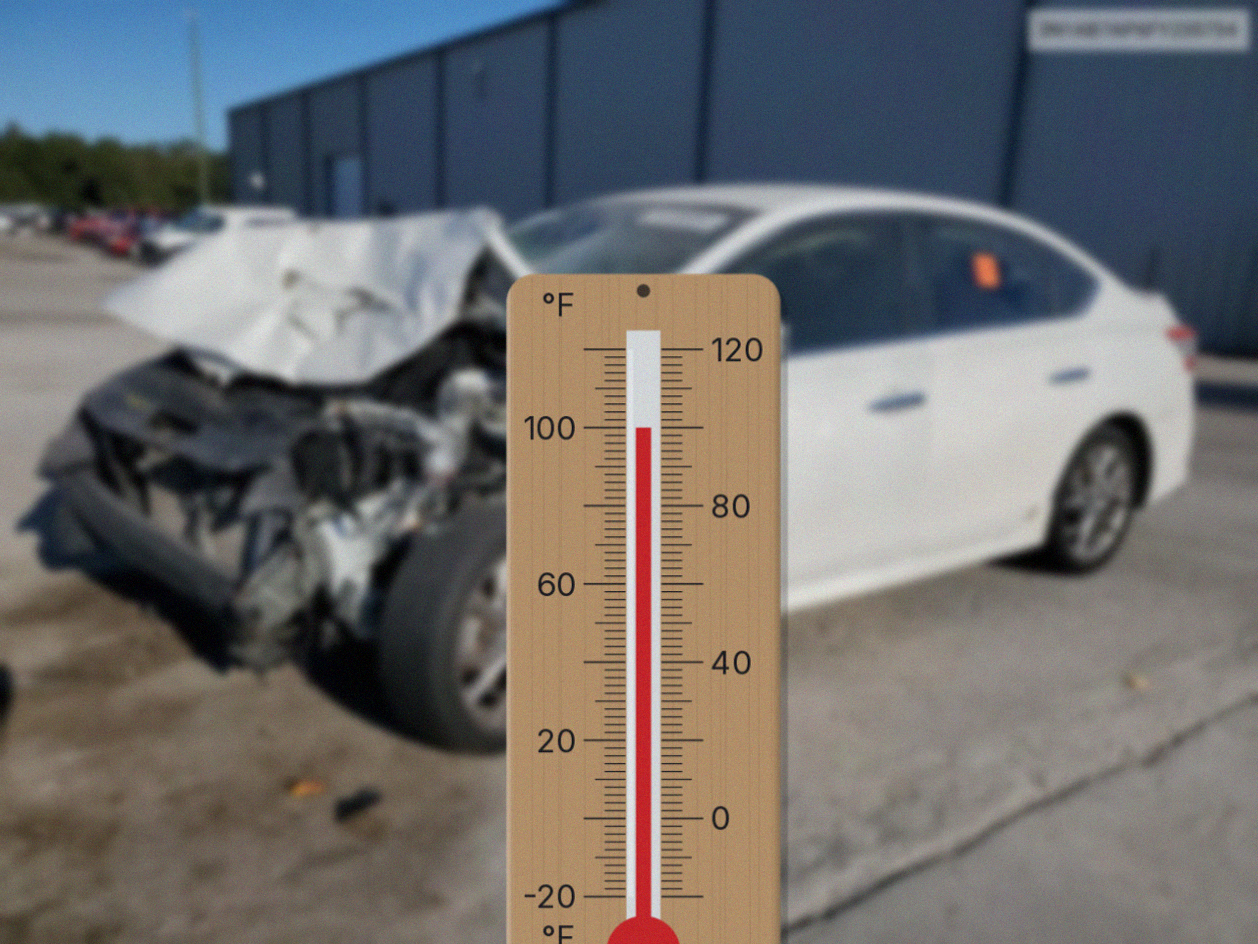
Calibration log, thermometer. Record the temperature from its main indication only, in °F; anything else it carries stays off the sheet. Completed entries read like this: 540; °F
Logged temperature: 100; °F
